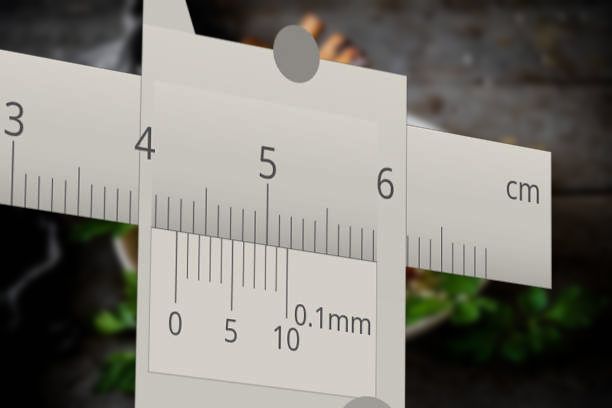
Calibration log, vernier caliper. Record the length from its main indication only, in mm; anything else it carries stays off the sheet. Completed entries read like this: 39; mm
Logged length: 42.7; mm
